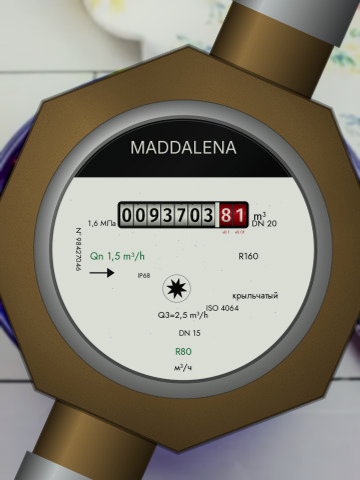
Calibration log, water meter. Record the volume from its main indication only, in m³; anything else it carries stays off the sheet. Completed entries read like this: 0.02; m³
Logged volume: 93703.81; m³
